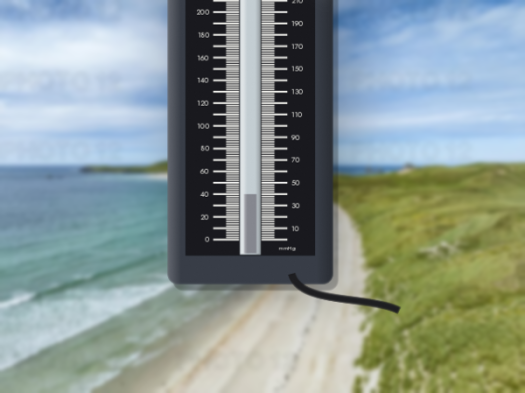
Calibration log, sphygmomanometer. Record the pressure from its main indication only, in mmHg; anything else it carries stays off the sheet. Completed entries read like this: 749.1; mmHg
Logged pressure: 40; mmHg
